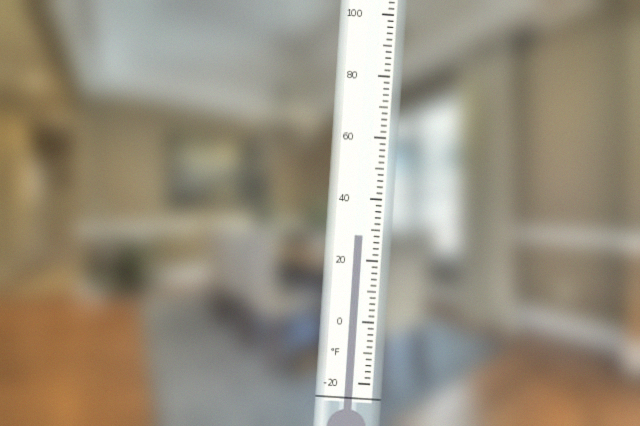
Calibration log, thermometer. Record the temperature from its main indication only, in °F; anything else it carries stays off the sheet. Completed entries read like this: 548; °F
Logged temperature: 28; °F
